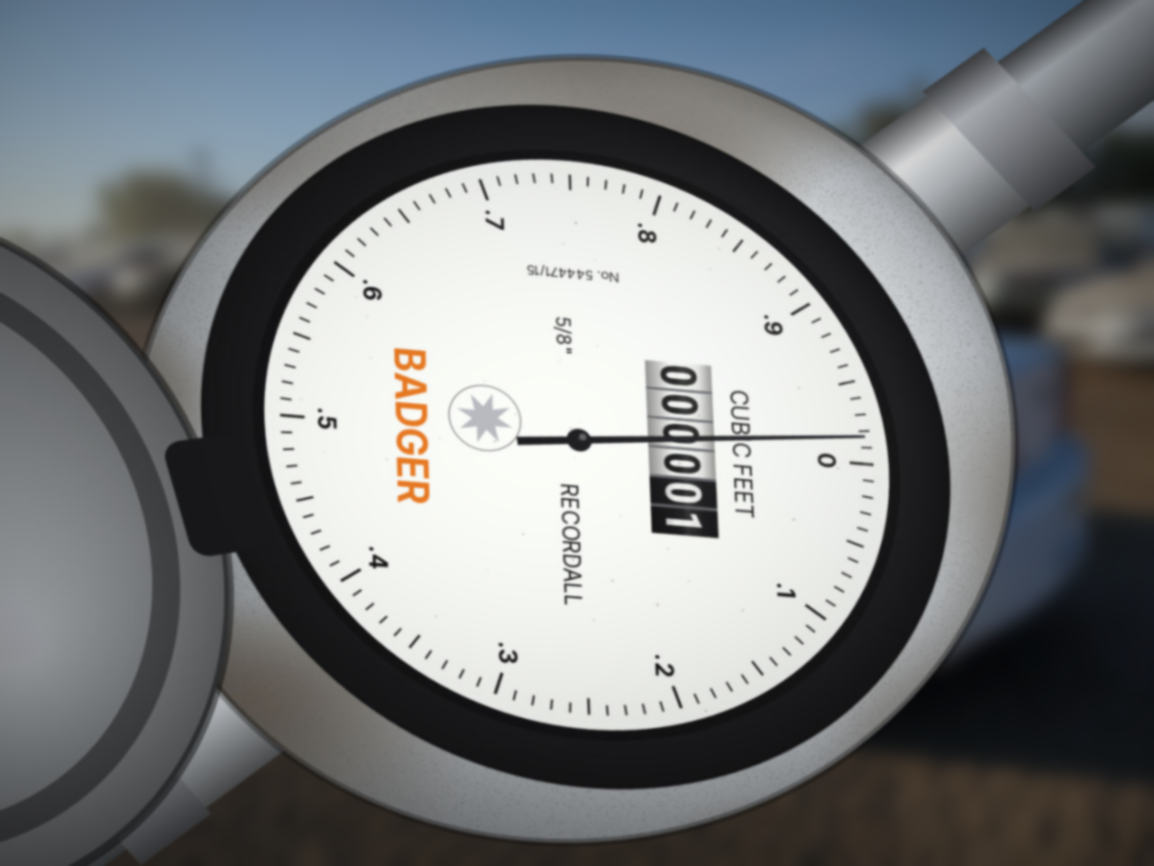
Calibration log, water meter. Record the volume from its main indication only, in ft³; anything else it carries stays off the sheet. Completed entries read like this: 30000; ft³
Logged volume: 0.98; ft³
